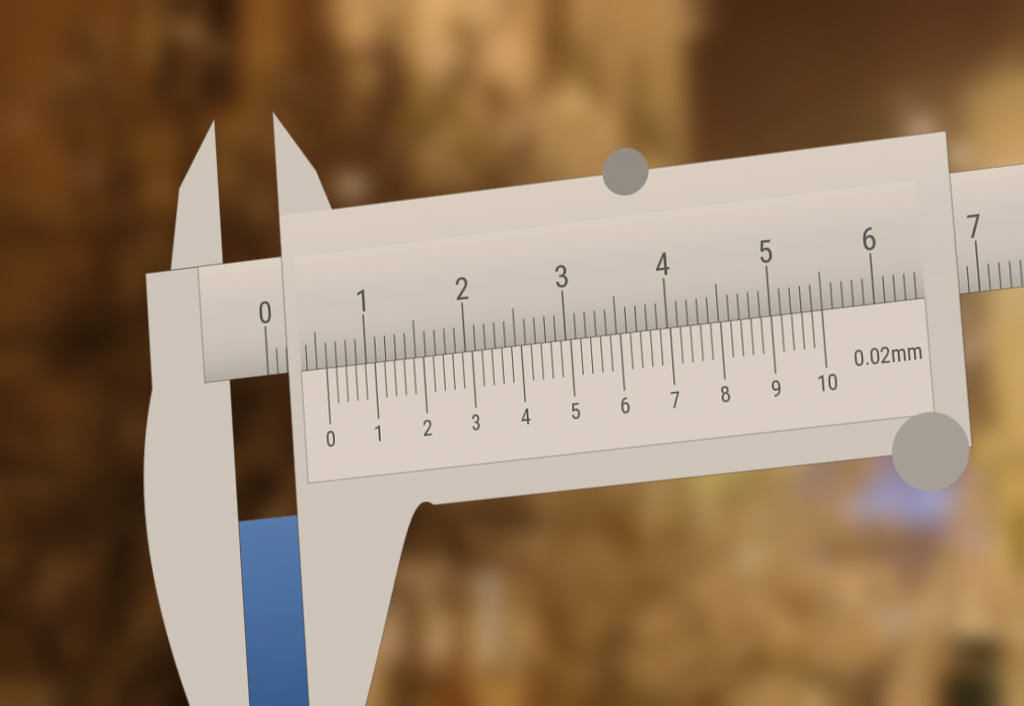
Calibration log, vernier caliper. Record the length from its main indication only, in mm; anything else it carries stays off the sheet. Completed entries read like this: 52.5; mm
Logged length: 6.0; mm
